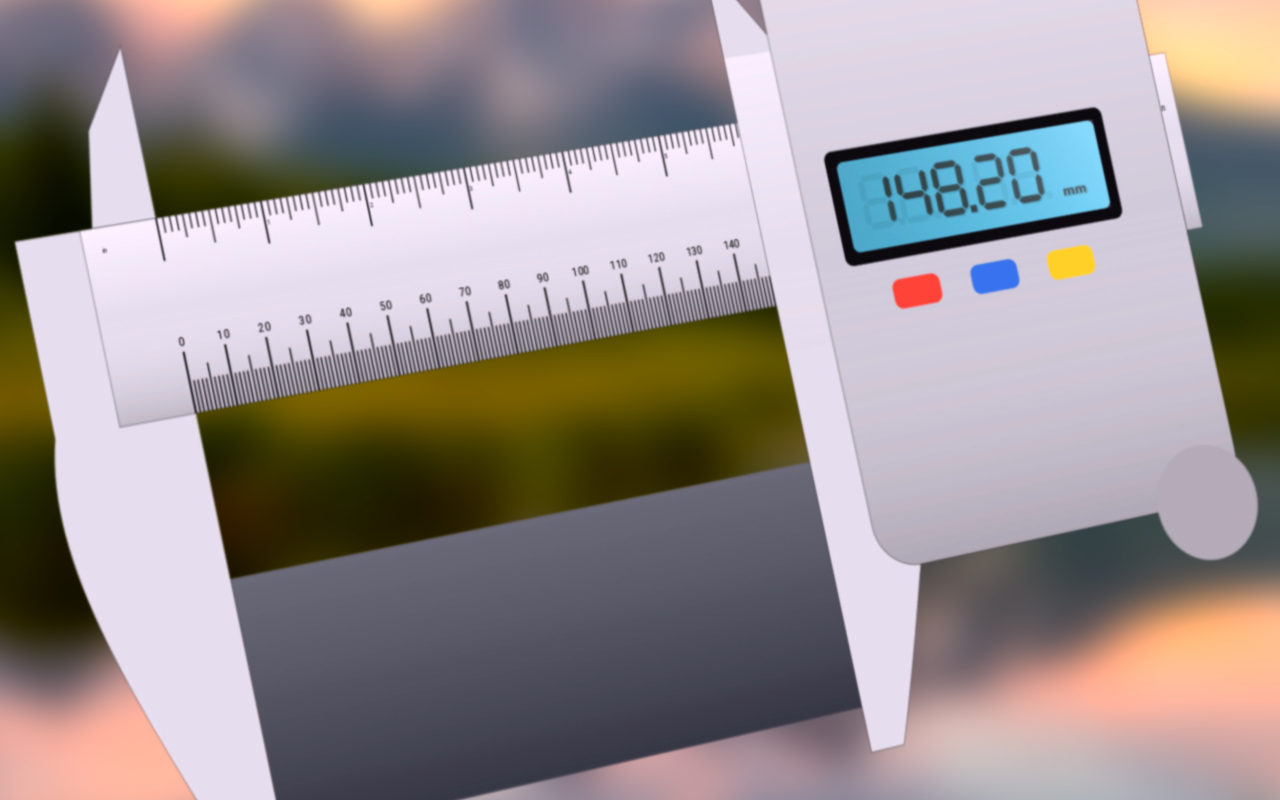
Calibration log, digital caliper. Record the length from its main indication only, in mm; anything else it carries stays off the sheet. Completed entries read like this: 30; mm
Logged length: 148.20; mm
